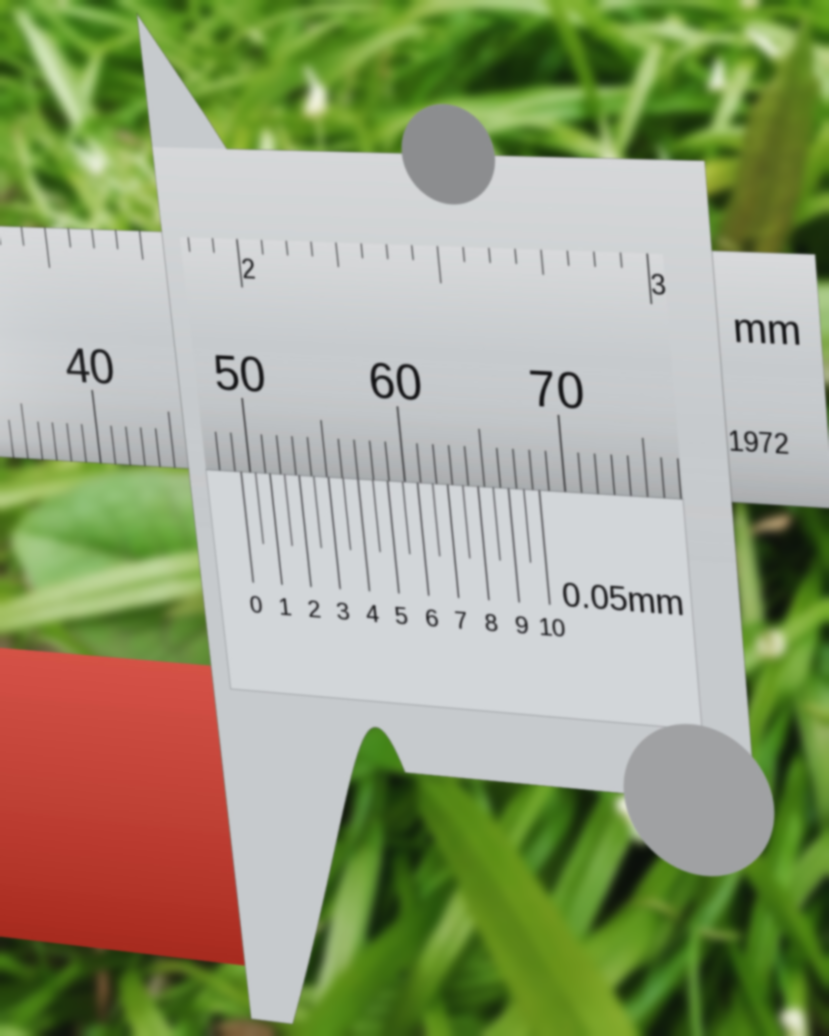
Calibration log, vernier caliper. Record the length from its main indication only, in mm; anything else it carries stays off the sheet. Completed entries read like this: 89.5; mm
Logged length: 49.4; mm
